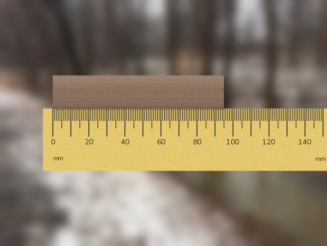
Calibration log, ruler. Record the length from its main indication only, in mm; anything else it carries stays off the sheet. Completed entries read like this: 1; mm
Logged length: 95; mm
